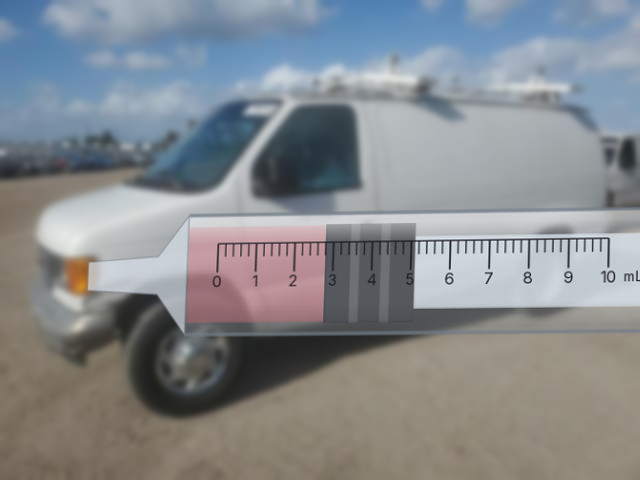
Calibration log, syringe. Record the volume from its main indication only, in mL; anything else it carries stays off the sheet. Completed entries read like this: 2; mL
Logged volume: 2.8; mL
